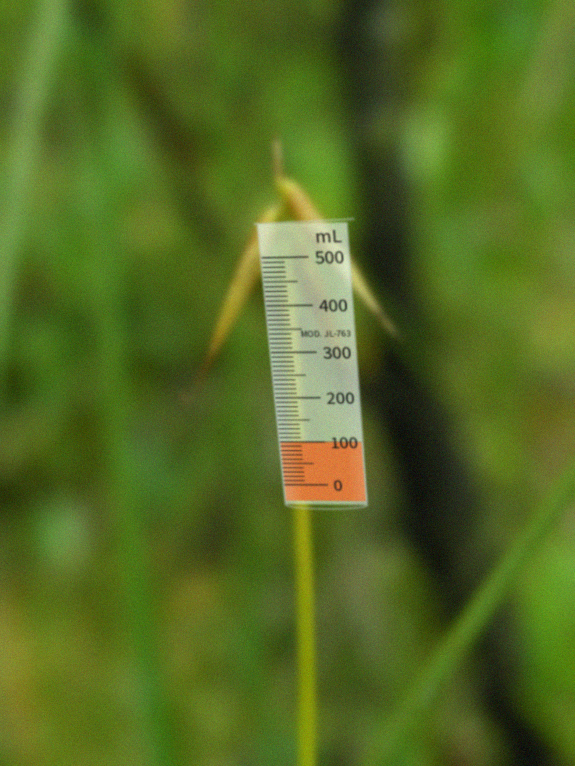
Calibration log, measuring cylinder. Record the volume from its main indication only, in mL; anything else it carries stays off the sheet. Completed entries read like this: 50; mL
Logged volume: 100; mL
